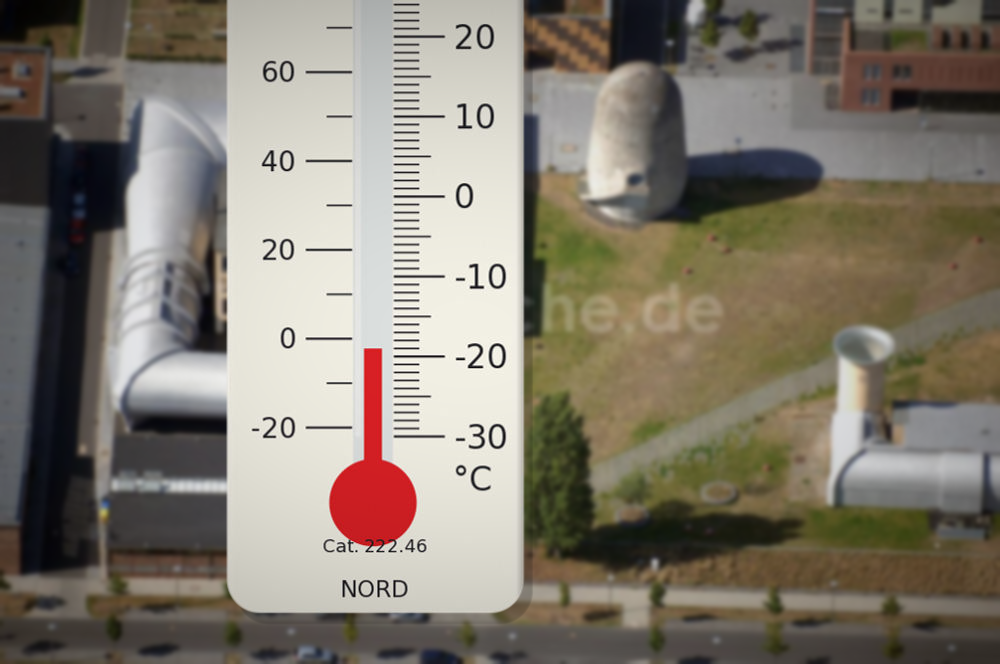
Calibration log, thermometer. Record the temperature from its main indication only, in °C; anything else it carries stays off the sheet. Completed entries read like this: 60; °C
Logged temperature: -19; °C
